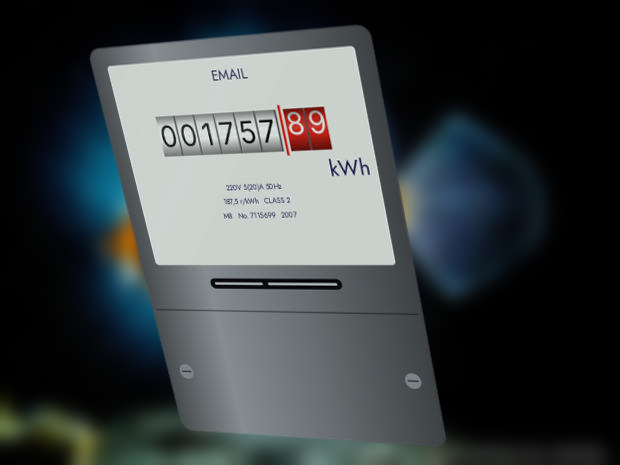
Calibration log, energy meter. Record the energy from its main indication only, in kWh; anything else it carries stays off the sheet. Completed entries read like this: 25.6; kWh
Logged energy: 1757.89; kWh
